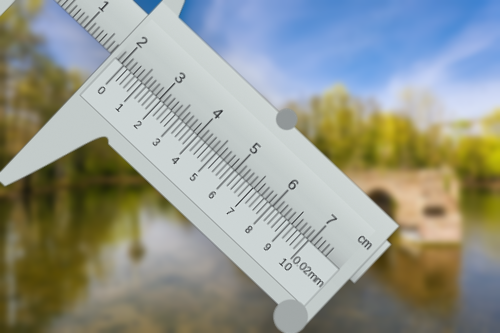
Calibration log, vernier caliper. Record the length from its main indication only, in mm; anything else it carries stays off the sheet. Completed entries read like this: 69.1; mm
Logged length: 20.5; mm
